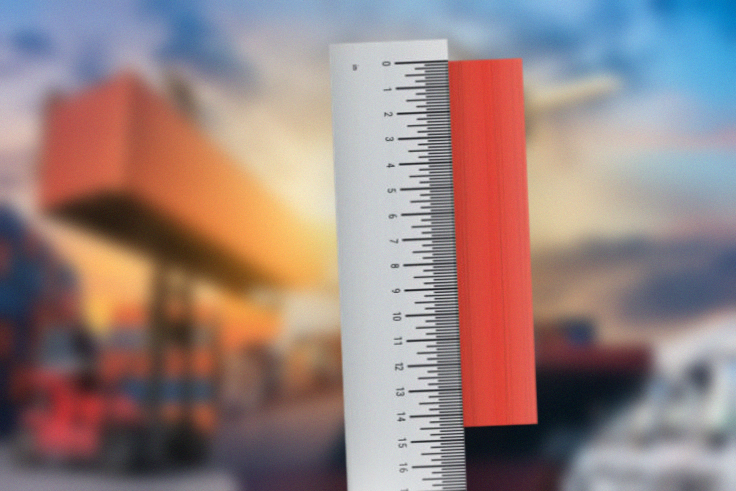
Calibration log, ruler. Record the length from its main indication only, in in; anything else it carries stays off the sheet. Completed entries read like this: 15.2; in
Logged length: 14.5; in
